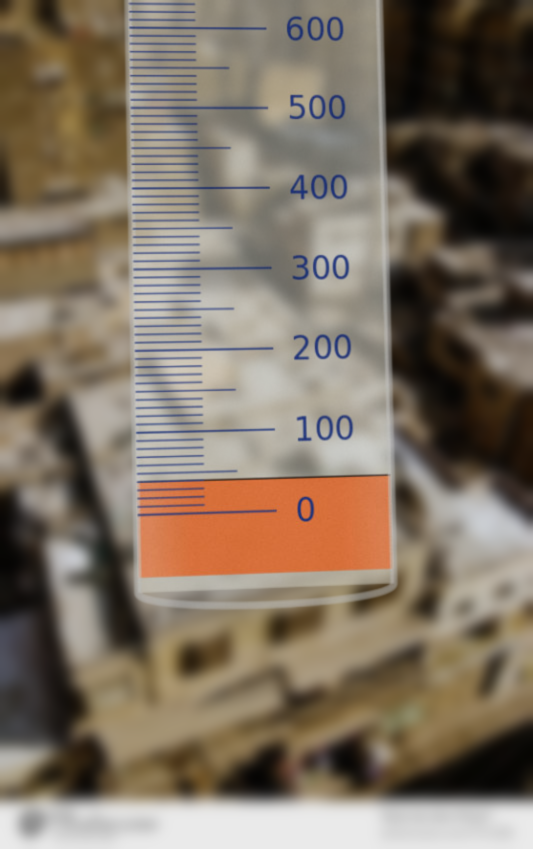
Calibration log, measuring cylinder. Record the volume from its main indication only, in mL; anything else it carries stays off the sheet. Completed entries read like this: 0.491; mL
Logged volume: 40; mL
